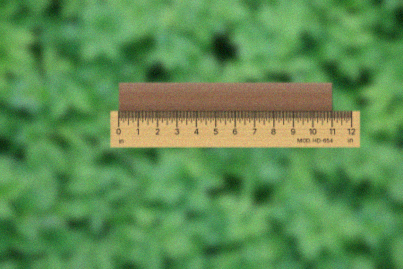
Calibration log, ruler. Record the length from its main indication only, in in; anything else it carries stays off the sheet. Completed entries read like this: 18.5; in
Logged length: 11; in
